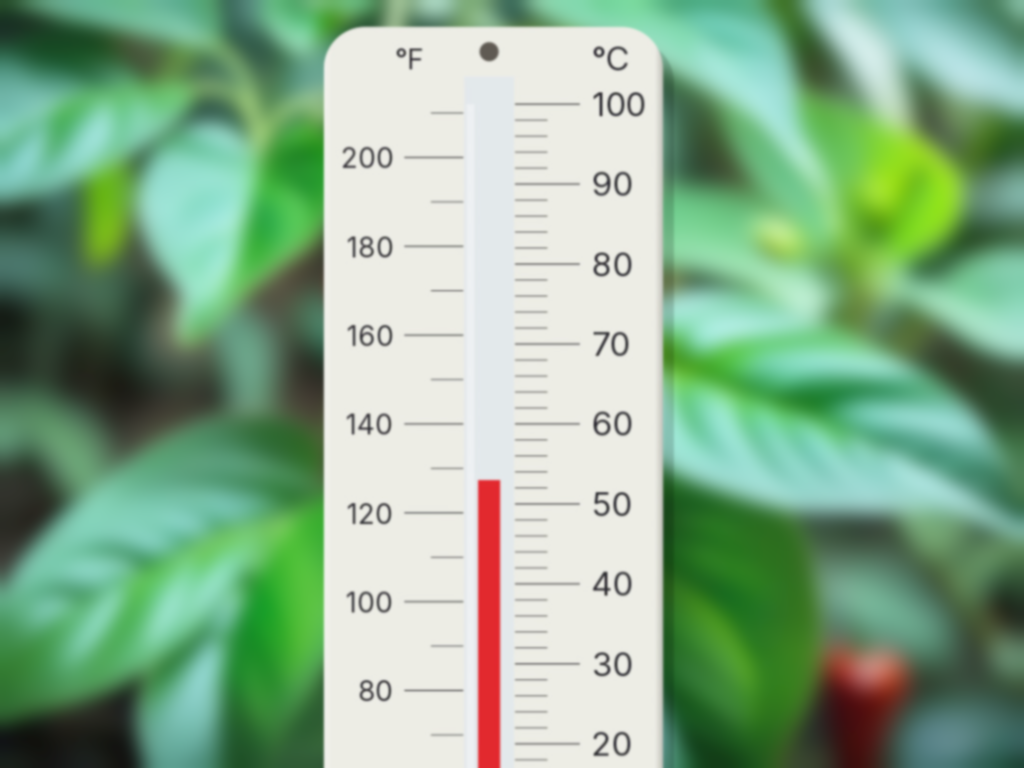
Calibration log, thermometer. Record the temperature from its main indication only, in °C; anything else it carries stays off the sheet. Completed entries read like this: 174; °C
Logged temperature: 53; °C
